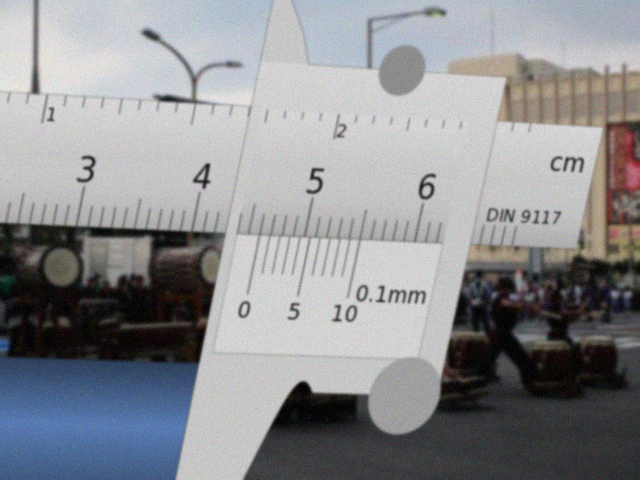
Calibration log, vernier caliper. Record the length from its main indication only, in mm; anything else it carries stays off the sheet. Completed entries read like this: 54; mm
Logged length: 46.0; mm
